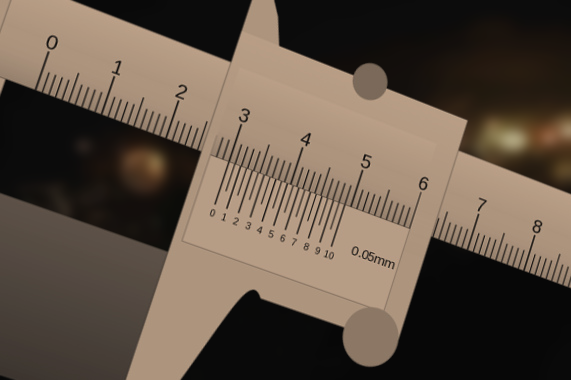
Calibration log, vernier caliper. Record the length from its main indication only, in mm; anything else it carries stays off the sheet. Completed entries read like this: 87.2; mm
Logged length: 30.0; mm
